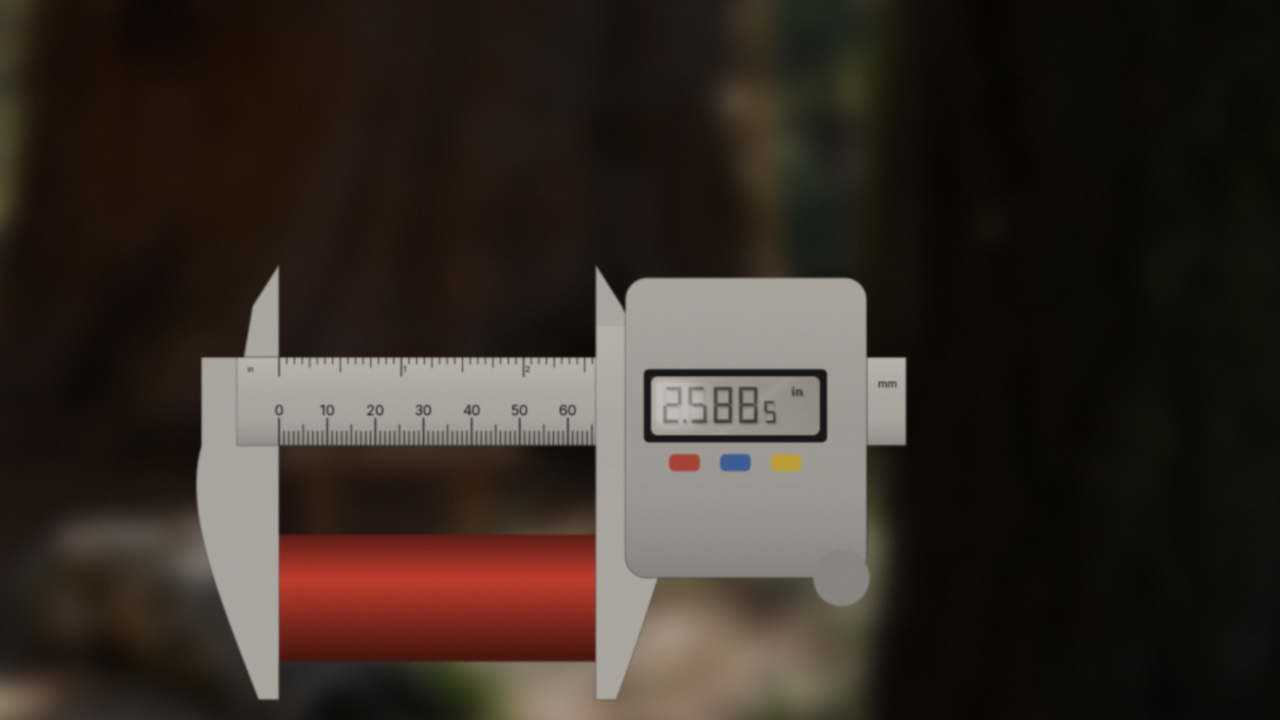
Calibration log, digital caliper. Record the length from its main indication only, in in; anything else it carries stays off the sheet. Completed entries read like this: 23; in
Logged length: 2.5885; in
